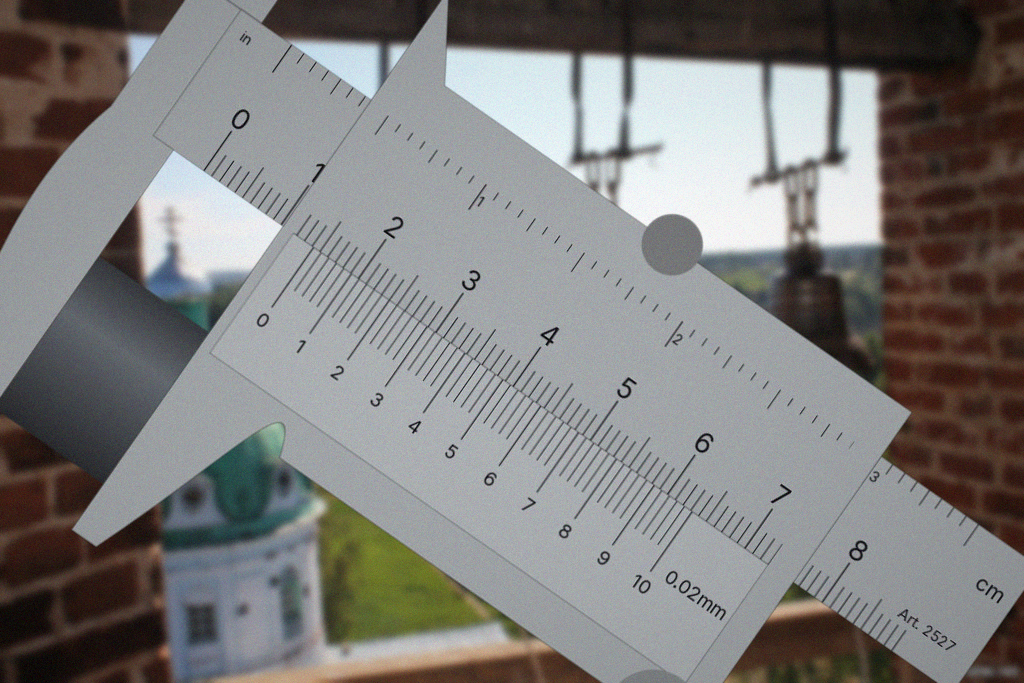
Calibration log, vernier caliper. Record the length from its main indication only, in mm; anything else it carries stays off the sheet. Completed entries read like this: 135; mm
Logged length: 14.2; mm
